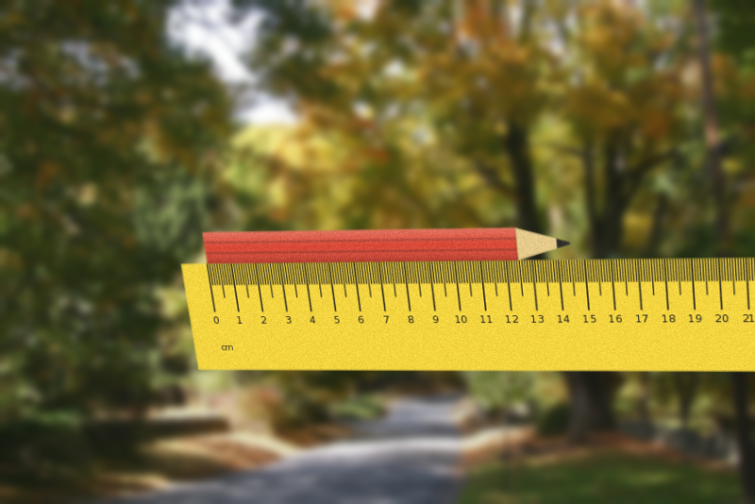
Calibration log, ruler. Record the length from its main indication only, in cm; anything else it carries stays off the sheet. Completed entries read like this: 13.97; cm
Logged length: 14.5; cm
